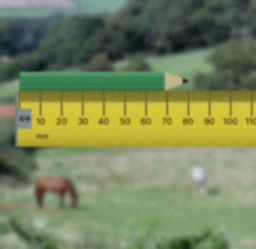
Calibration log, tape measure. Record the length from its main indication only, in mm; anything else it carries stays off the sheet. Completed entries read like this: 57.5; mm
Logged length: 80; mm
